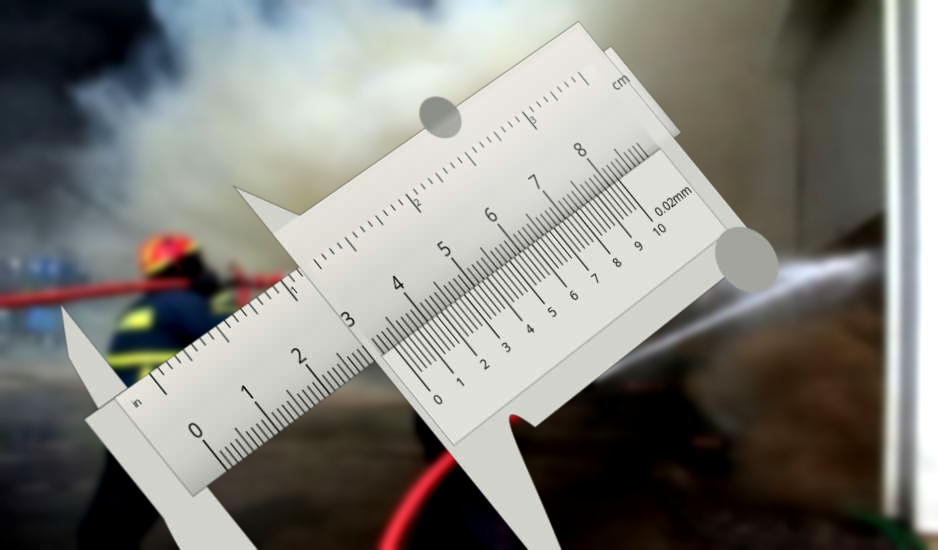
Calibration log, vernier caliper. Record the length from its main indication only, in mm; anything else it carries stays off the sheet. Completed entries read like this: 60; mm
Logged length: 33.0; mm
